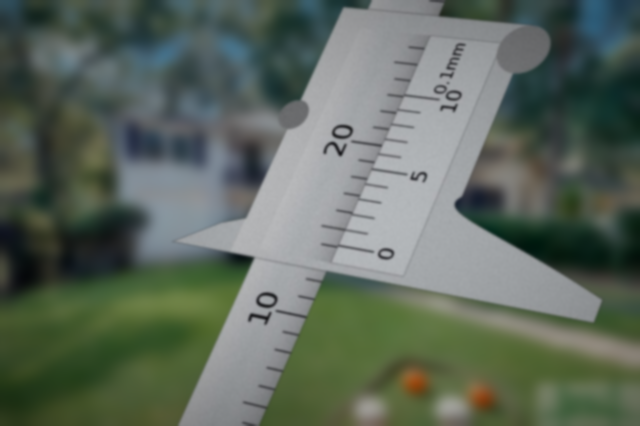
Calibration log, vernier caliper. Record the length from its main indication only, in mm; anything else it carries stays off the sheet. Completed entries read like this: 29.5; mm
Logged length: 14.1; mm
